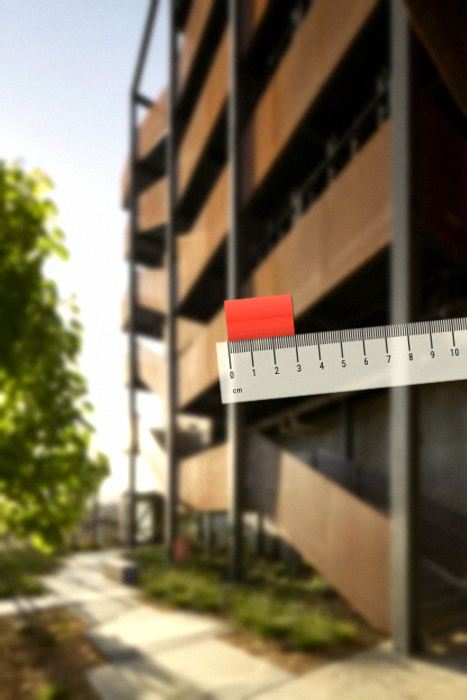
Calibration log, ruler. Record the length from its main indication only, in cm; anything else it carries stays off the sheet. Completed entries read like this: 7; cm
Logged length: 3; cm
